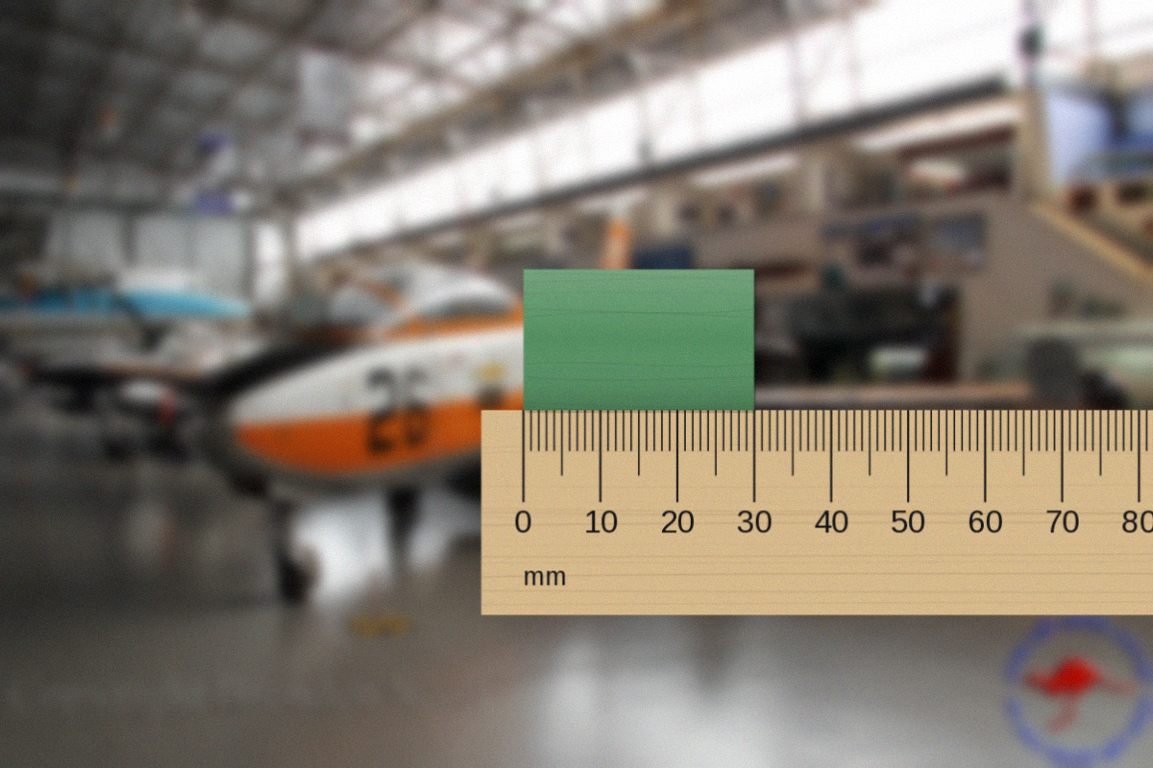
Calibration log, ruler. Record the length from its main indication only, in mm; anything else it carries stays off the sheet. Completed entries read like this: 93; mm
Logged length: 30; mm
